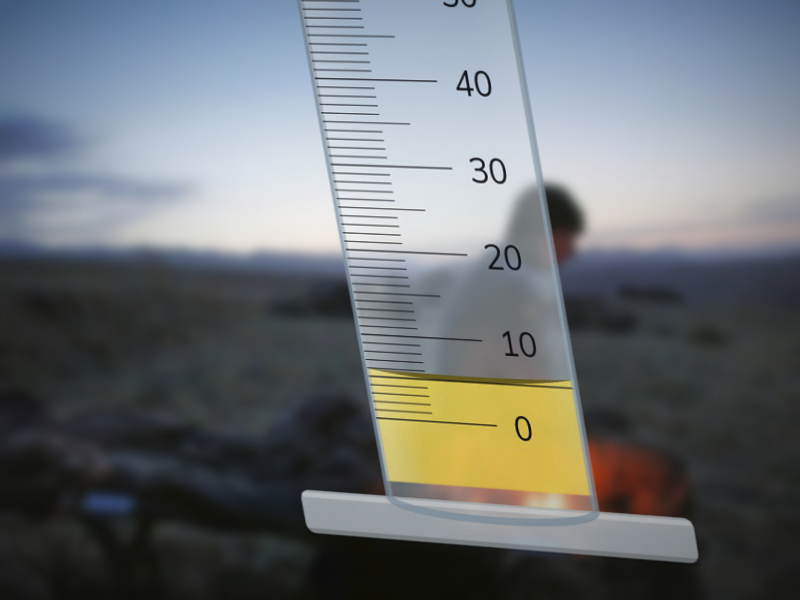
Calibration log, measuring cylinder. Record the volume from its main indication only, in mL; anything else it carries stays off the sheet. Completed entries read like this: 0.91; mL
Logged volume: 5; mL
